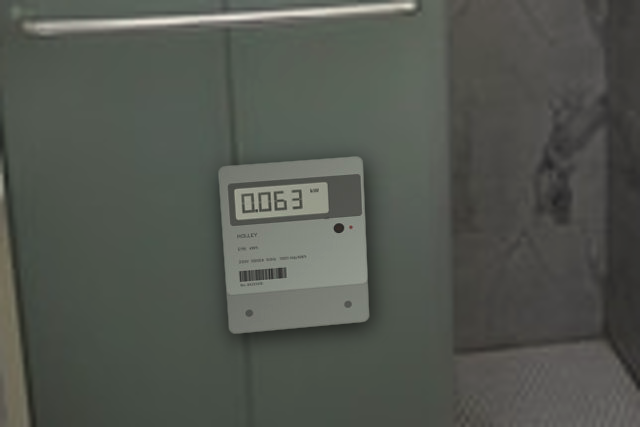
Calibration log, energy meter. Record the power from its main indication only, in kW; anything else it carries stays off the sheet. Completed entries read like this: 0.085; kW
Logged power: 0.063; kW
